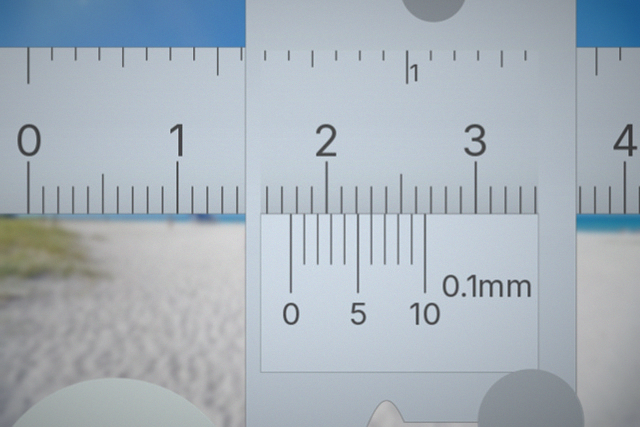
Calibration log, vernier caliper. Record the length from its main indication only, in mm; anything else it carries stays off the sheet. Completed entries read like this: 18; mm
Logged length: 17.6; mm
